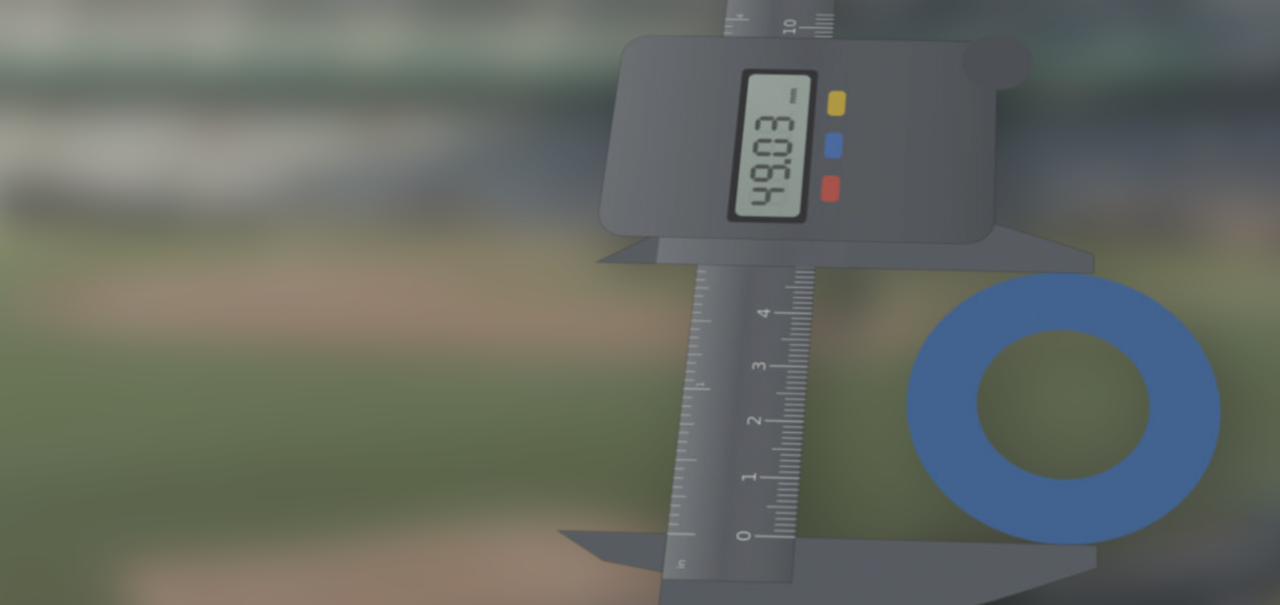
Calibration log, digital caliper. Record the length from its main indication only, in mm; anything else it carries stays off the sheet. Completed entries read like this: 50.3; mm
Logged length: 49.03; mm
